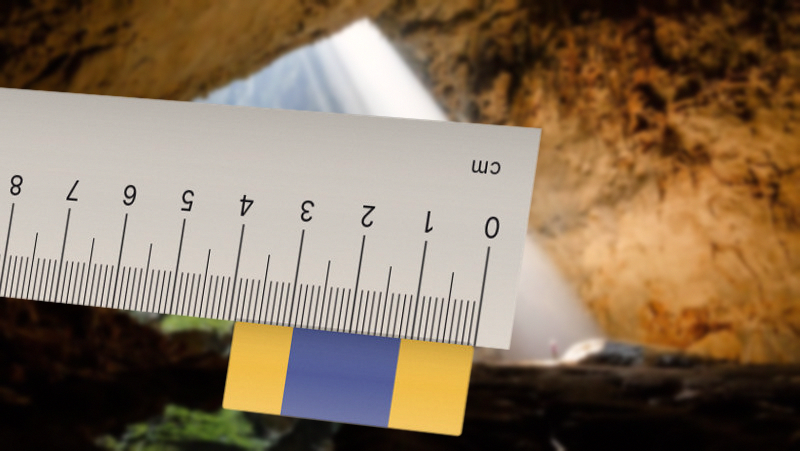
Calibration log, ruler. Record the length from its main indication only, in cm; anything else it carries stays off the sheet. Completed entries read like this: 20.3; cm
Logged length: 3.9; cm
